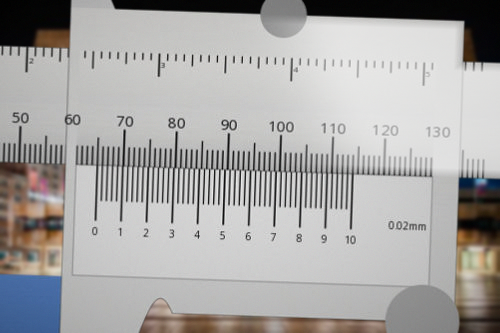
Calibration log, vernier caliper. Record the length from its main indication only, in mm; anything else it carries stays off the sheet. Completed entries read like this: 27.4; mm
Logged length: 65.0; mm
